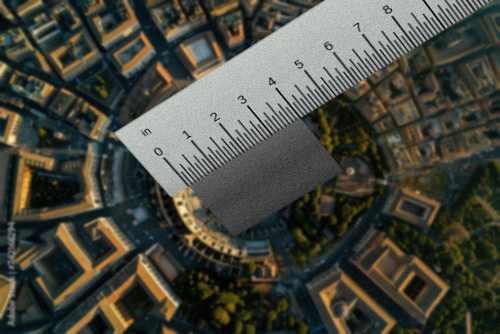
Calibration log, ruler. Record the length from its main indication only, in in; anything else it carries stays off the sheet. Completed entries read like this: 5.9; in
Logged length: 4; in
